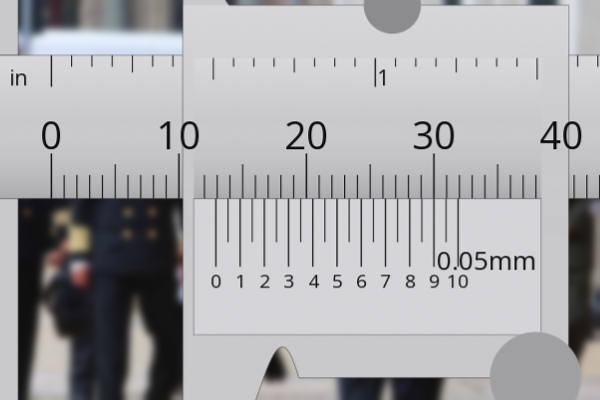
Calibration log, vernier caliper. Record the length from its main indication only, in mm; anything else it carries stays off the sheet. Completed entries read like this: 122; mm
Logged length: 12.9; mm
